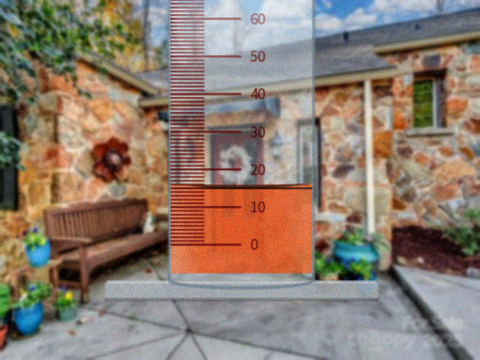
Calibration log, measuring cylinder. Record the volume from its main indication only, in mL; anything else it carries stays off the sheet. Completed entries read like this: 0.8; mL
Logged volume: 15; mL
